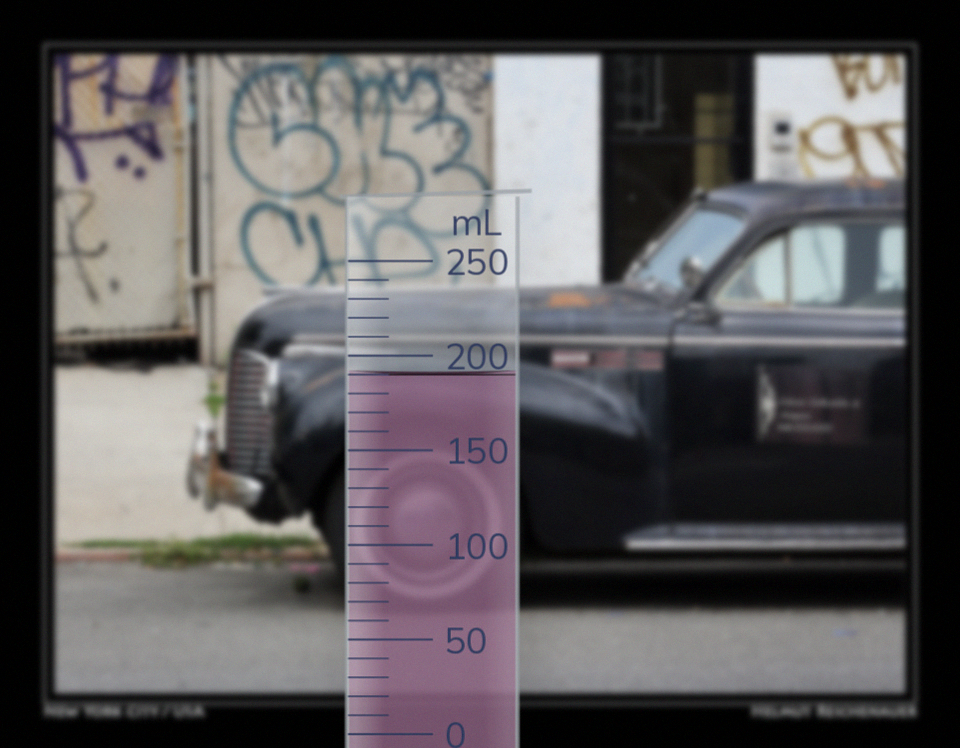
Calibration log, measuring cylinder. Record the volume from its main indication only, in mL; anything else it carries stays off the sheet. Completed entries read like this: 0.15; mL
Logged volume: 190; mL
